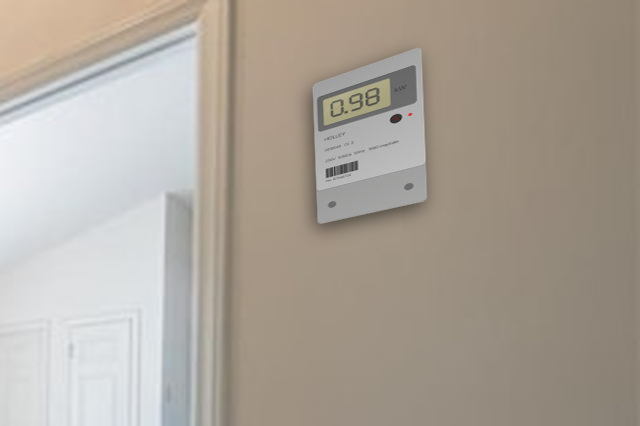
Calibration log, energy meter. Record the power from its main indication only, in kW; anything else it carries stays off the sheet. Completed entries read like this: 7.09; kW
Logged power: 0.98; kW
